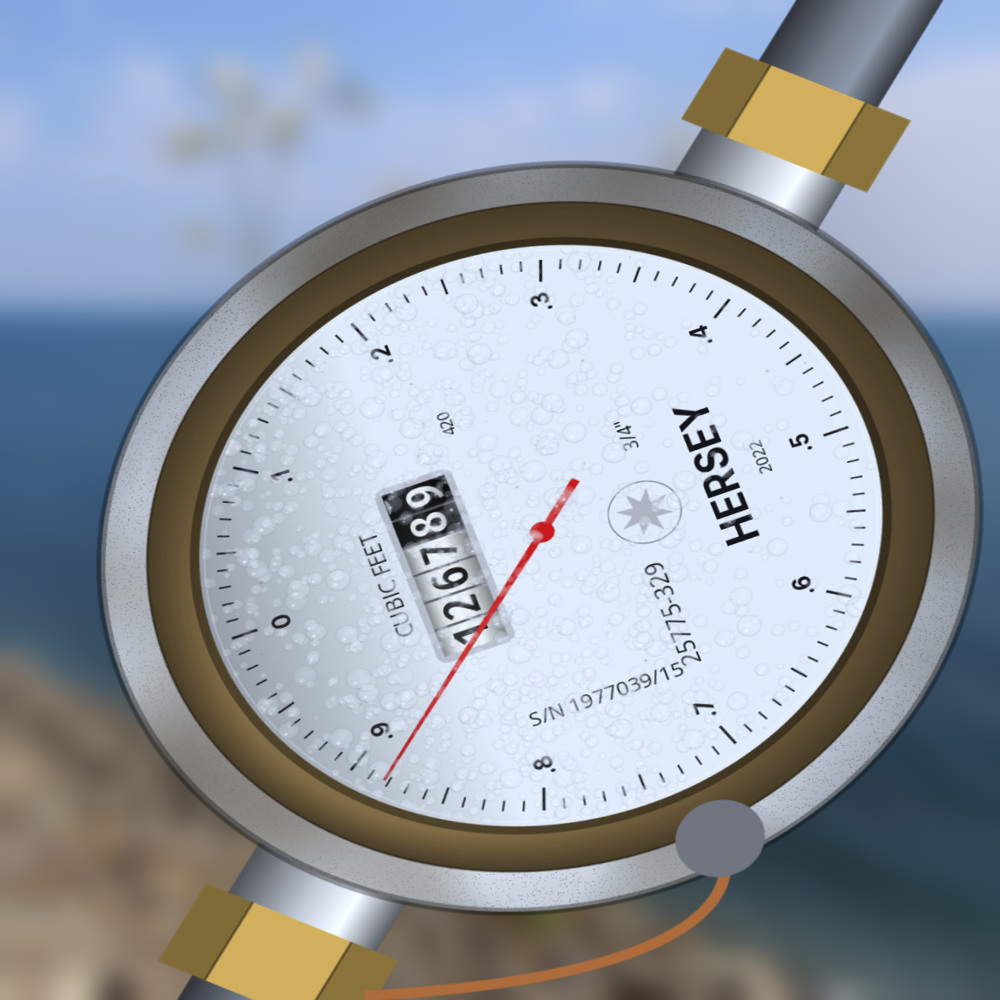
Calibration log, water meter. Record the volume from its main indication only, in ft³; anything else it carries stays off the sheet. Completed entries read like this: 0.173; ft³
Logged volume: 126788.88; ft³
